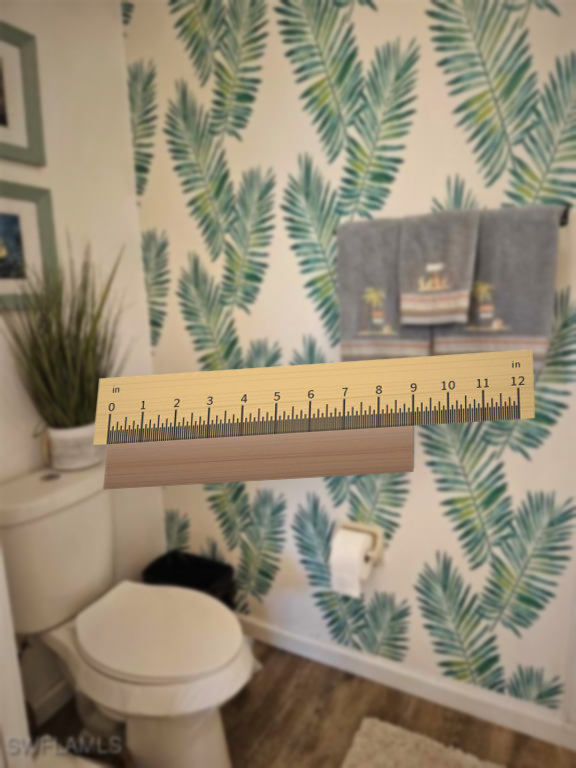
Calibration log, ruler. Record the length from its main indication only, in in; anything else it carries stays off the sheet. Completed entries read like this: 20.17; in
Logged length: 9; in
